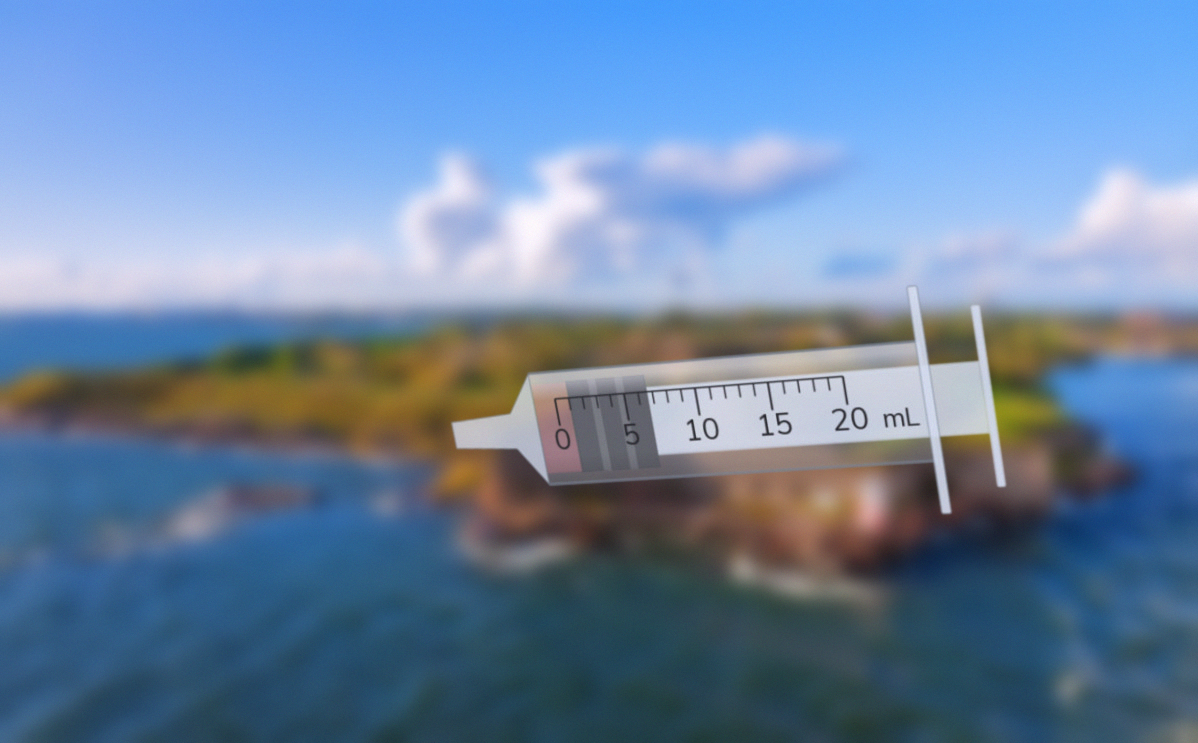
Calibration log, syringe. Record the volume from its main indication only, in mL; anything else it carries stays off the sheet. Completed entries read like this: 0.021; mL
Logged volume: 1; mL
